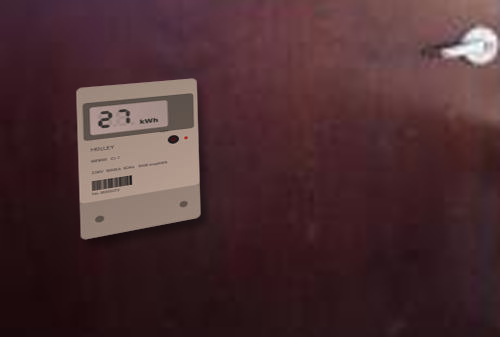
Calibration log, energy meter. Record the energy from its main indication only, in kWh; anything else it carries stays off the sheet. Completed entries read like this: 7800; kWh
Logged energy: 27; kWh
